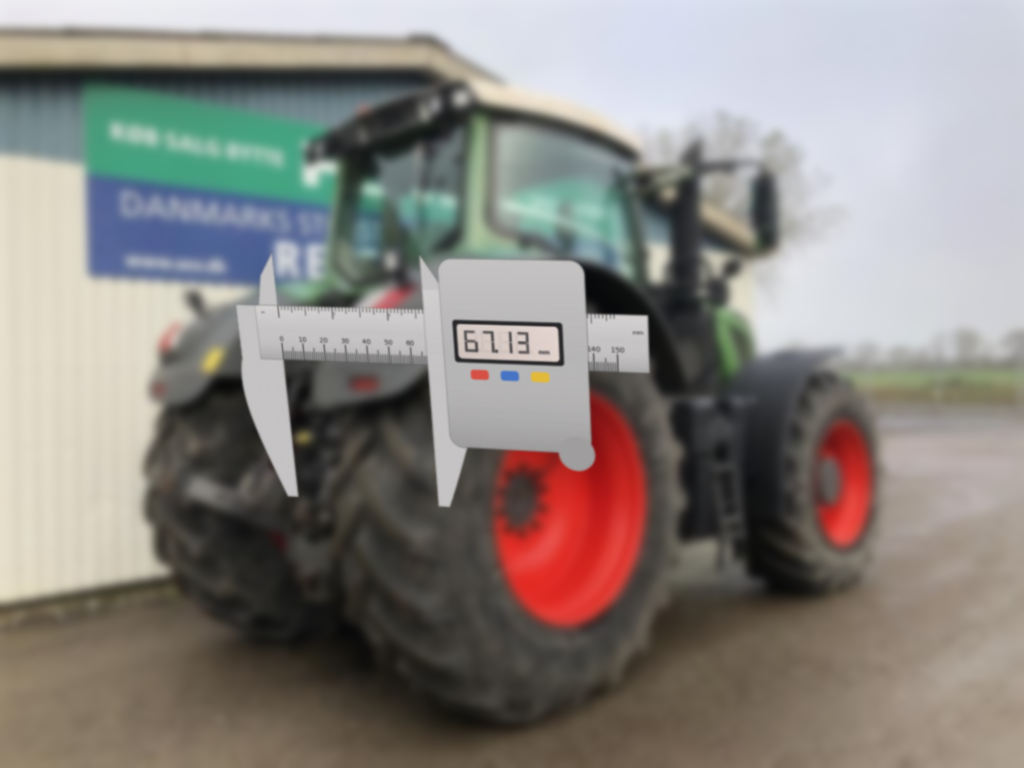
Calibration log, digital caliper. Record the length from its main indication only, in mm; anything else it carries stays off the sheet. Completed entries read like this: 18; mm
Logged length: 67.13; mm
